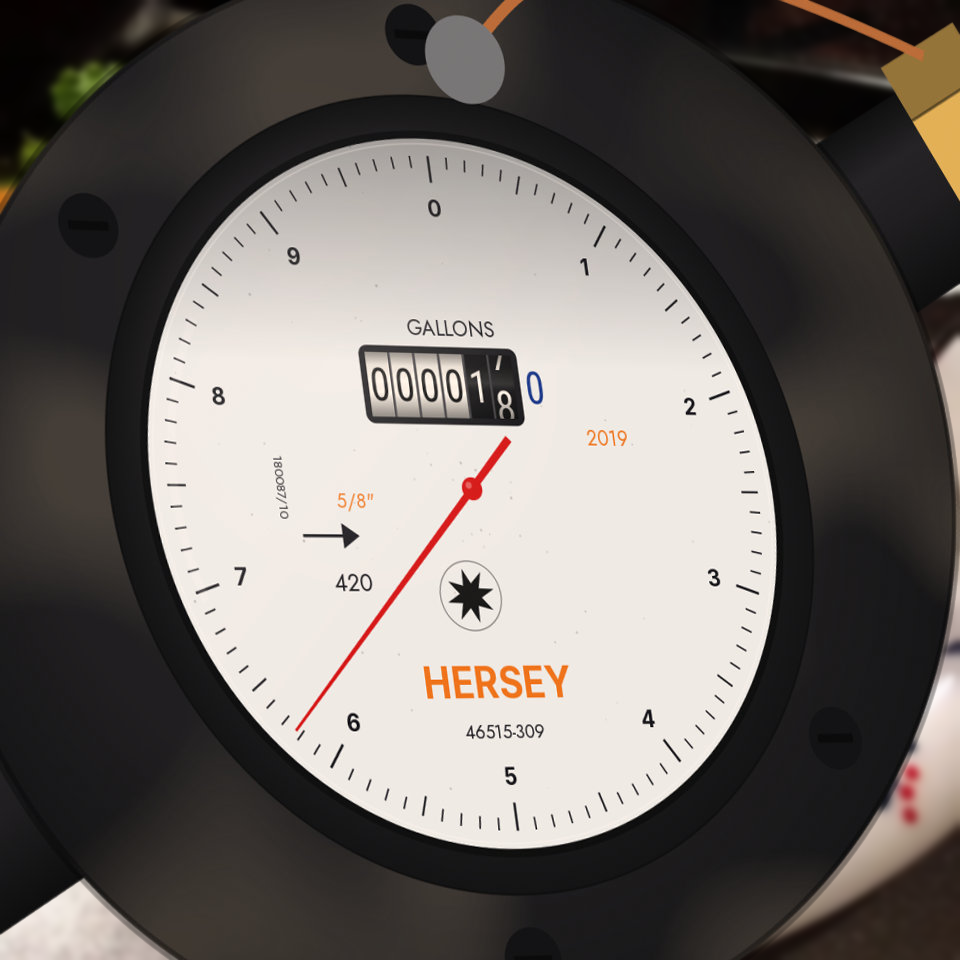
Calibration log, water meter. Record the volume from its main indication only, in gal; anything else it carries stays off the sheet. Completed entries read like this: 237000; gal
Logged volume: 176.2; gal
